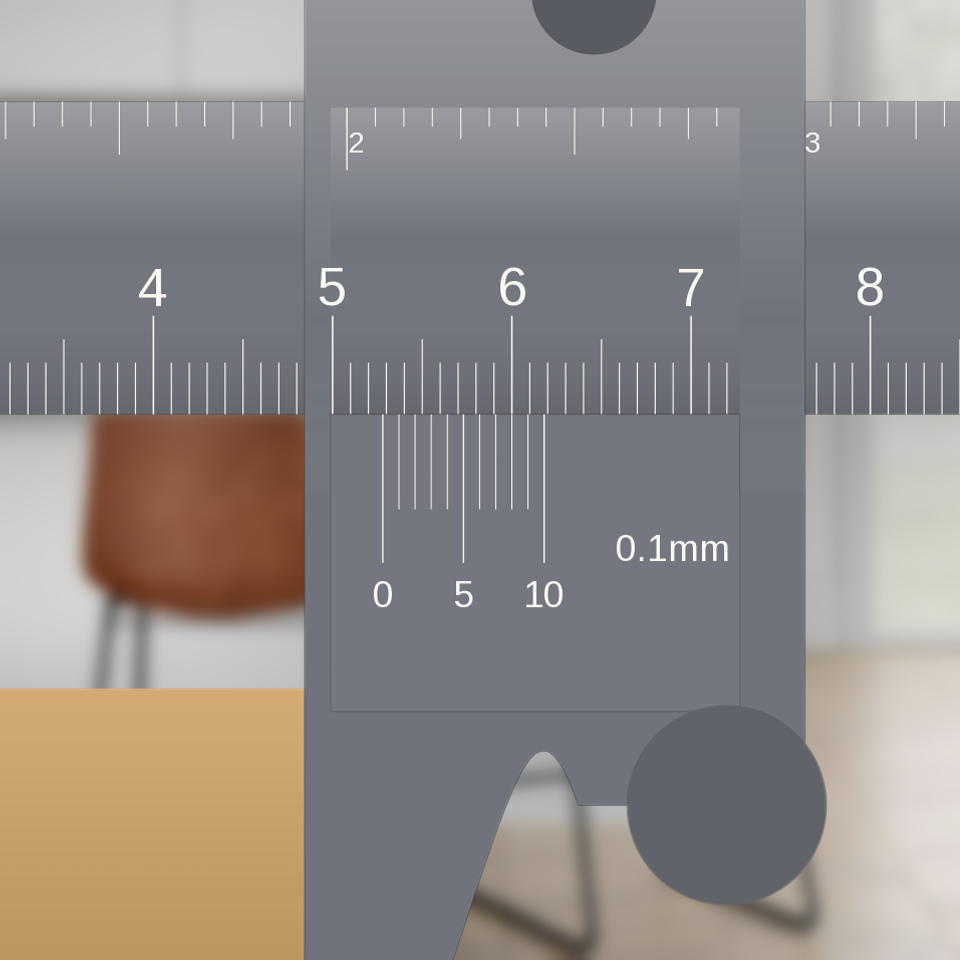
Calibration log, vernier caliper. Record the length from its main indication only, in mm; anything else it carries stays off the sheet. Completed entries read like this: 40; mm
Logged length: 52.8; mm
